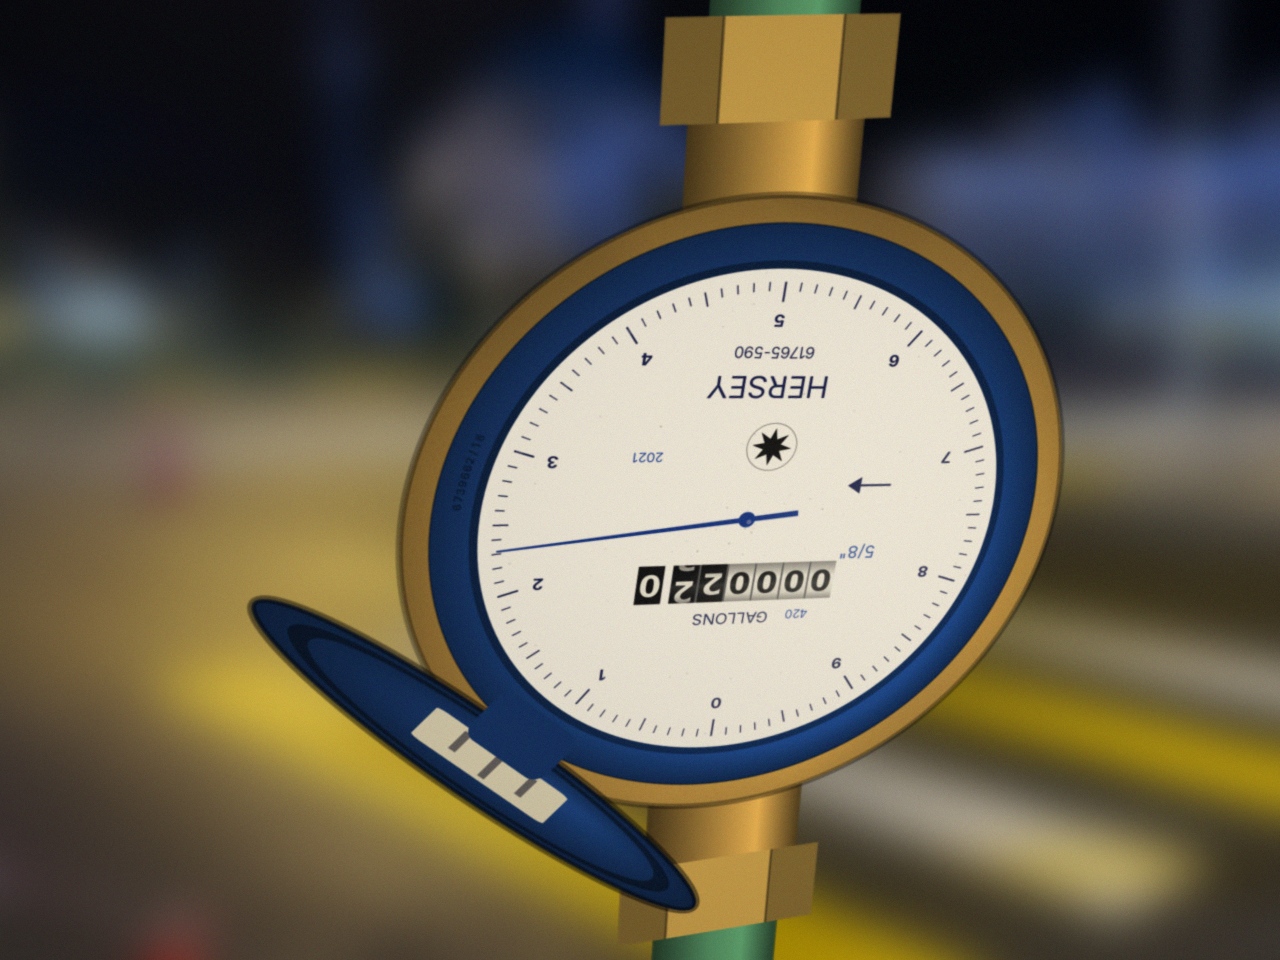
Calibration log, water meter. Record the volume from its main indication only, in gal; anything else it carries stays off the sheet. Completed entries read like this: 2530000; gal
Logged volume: 222.3; gal
